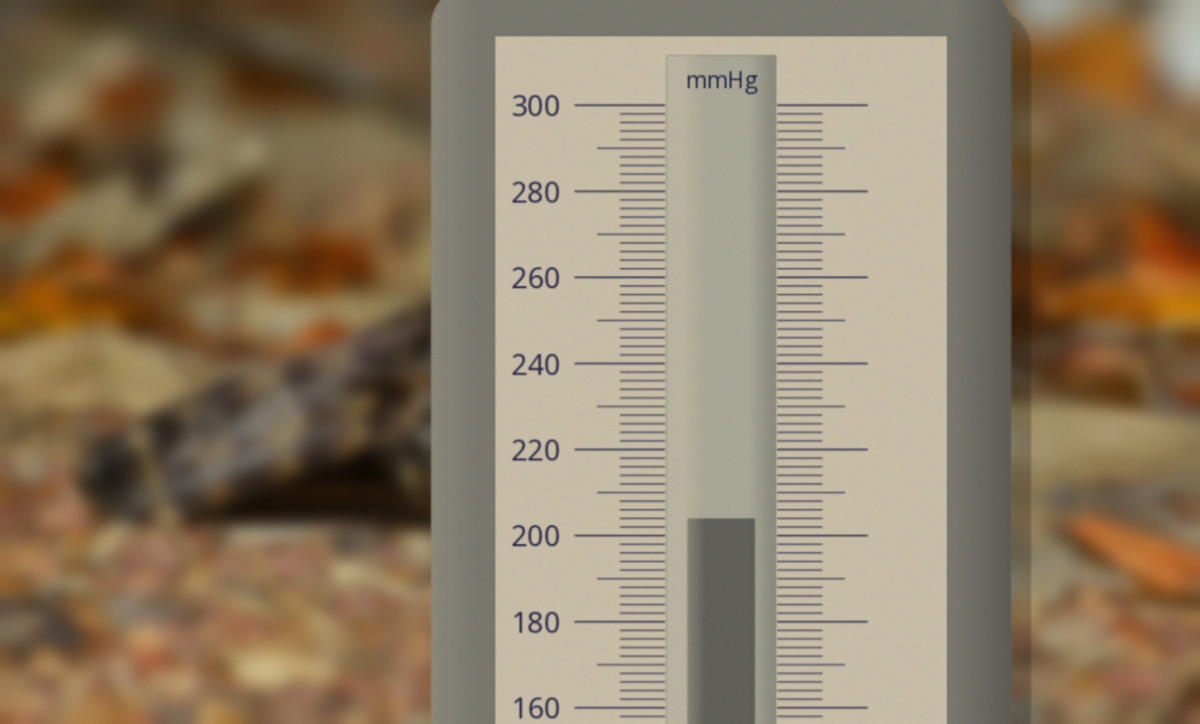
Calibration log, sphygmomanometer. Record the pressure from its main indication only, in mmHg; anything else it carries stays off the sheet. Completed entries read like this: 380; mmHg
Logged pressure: 204; mmHg
